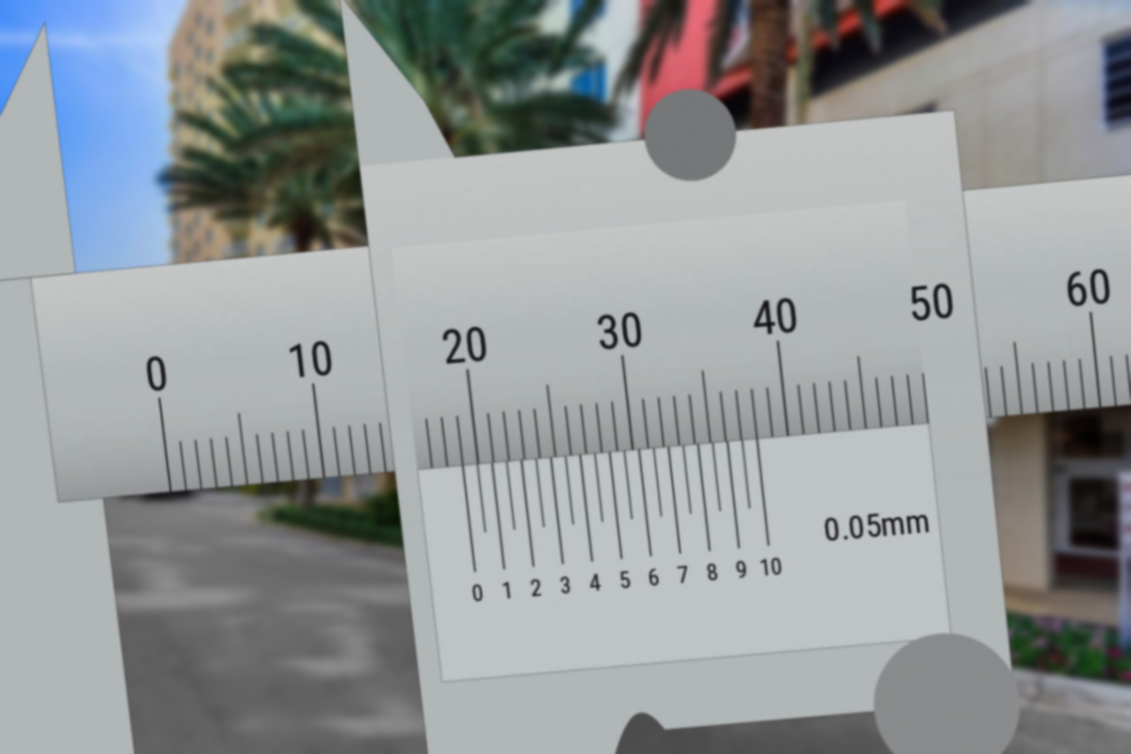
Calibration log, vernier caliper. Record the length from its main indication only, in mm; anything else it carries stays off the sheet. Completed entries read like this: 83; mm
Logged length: 19.0; mm
